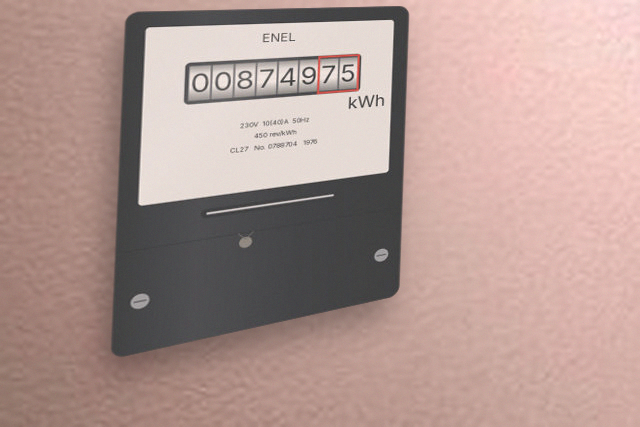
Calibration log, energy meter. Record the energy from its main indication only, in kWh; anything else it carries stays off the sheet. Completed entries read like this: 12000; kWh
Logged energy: 8749.75; kWh
